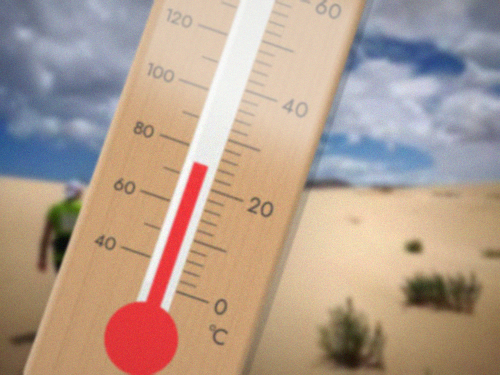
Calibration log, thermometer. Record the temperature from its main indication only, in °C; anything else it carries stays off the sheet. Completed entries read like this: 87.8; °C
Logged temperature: 24; °C
